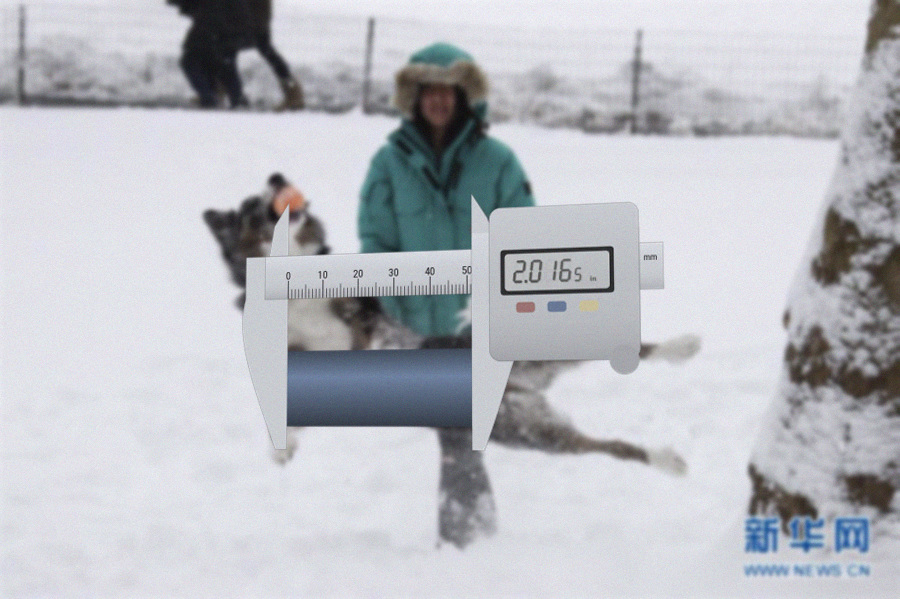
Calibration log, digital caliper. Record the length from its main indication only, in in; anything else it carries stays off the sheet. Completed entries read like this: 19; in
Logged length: 2.0165; in
